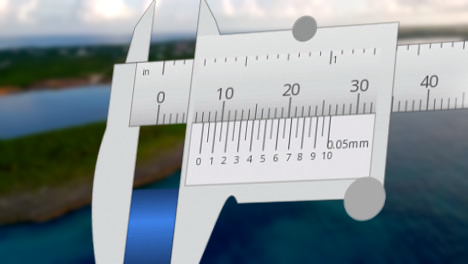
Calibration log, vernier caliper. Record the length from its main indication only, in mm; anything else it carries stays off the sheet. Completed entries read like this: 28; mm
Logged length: 7.2; mm
